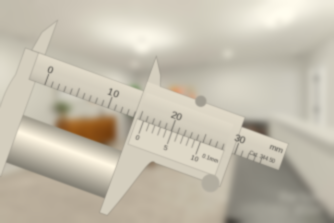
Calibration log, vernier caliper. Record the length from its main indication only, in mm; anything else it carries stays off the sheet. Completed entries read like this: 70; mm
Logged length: 15.6; mm
